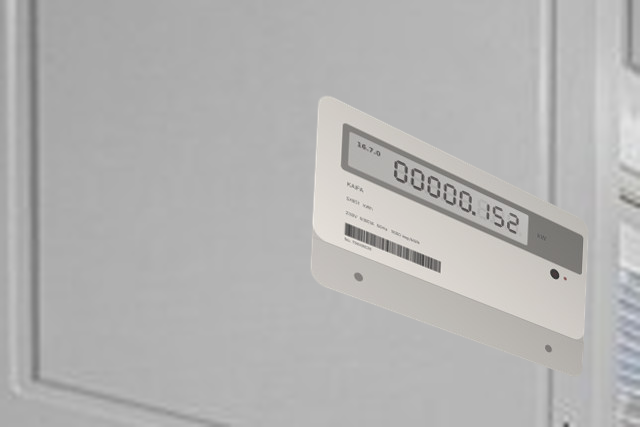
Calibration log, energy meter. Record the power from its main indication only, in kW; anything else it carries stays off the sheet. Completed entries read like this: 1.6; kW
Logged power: 0.152; kW
